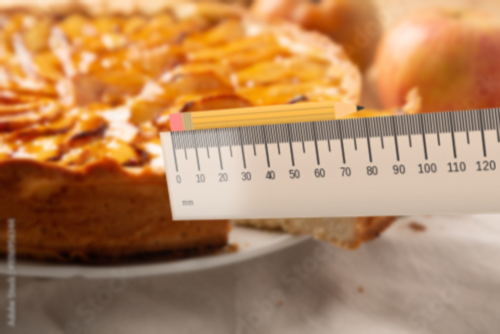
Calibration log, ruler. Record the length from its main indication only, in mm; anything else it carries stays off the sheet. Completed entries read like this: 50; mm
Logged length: 80; mm
